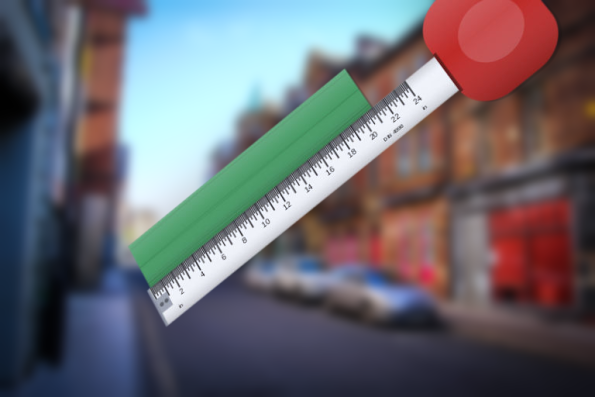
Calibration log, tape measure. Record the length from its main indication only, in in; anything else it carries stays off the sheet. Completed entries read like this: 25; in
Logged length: 21; in
